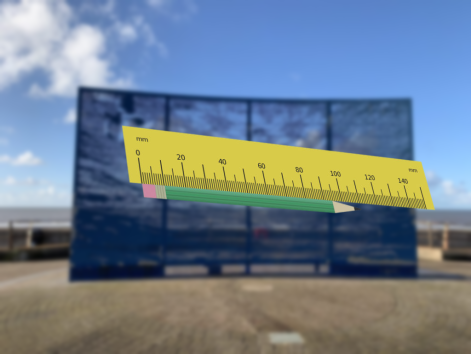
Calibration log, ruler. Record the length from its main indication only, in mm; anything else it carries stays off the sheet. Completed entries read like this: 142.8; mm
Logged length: 110; mm
